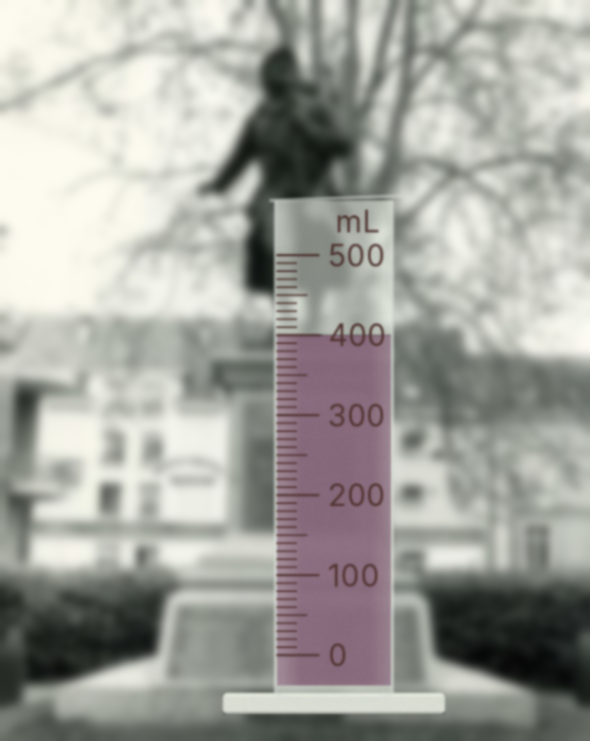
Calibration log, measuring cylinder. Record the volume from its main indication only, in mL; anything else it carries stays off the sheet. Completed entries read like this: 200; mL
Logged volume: 400; mL
